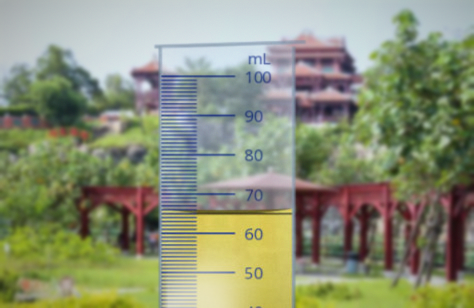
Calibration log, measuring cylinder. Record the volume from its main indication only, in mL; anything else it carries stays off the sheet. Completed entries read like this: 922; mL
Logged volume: 65; mL
